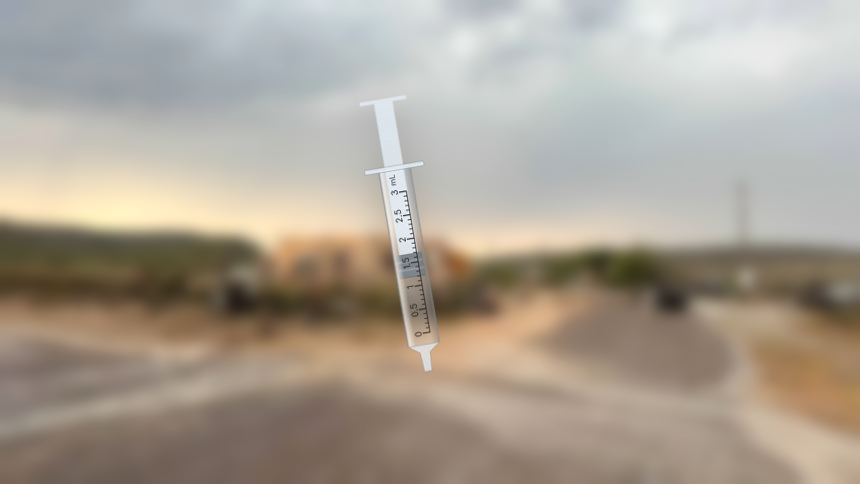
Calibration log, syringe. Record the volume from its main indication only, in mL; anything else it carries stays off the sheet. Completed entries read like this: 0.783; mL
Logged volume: 1.2; mL
